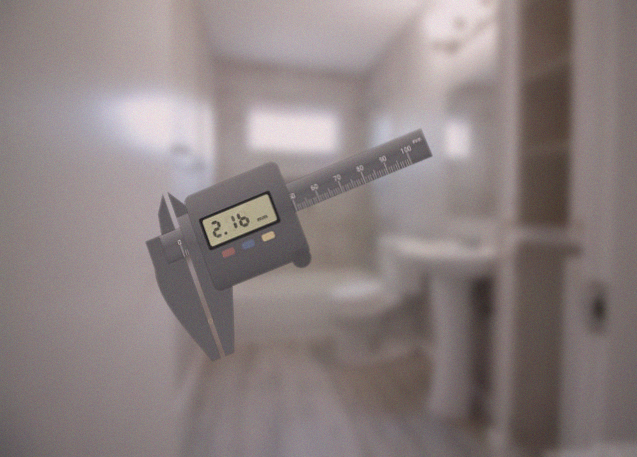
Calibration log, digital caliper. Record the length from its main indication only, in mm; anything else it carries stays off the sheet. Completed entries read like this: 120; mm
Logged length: 2.16; mm
